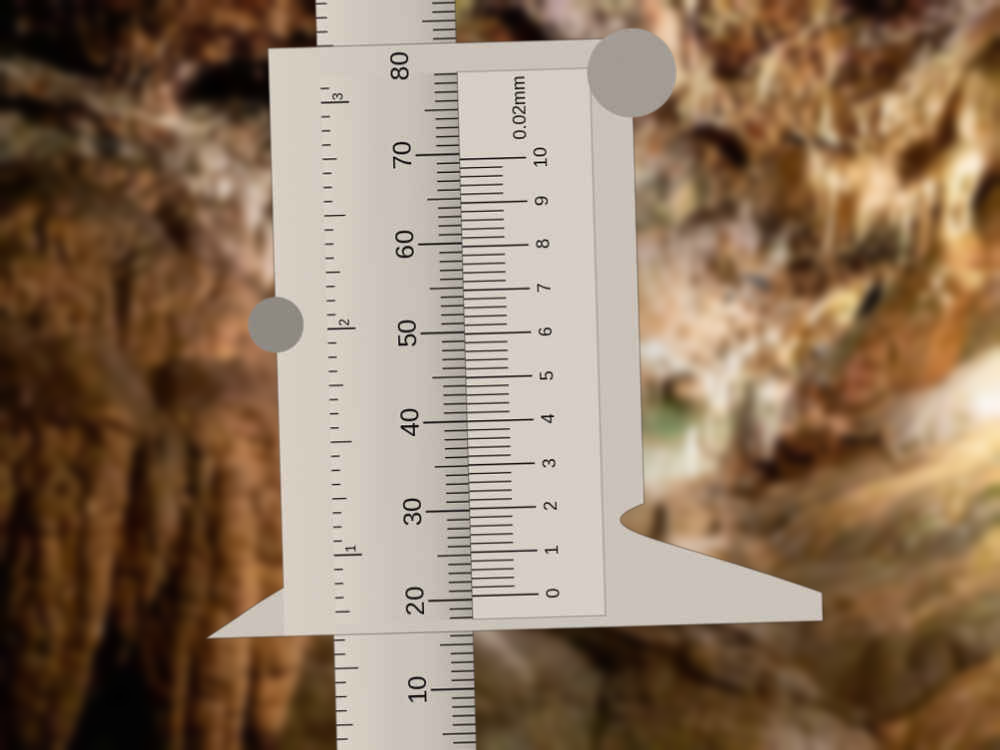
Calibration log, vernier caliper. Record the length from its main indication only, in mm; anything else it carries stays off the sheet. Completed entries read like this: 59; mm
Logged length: 20.4; mm
